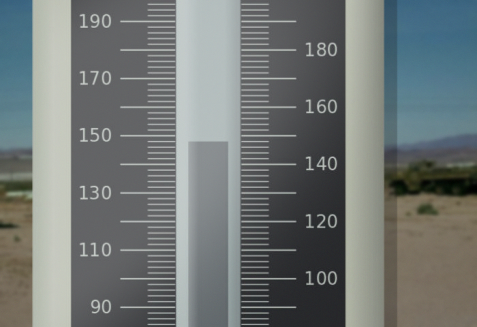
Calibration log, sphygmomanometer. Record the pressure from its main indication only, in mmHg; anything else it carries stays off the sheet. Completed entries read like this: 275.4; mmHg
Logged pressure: 148; mmHg
